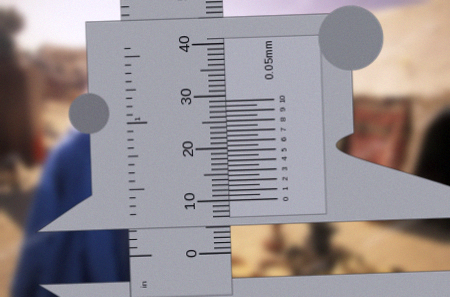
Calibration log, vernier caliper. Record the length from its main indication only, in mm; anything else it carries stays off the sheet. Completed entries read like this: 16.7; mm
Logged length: 10.0; mm
